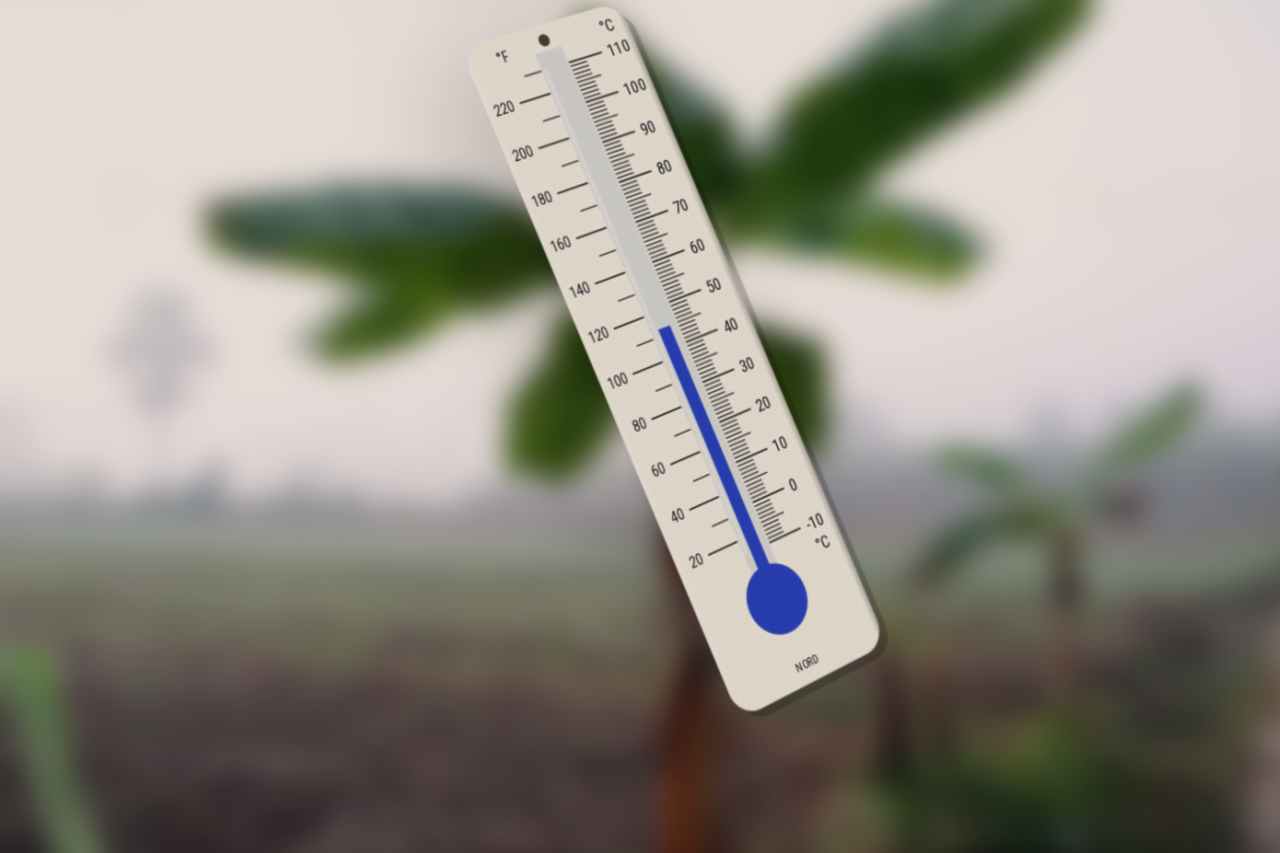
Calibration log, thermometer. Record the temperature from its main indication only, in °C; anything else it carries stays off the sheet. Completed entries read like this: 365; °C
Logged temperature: 45; °C
